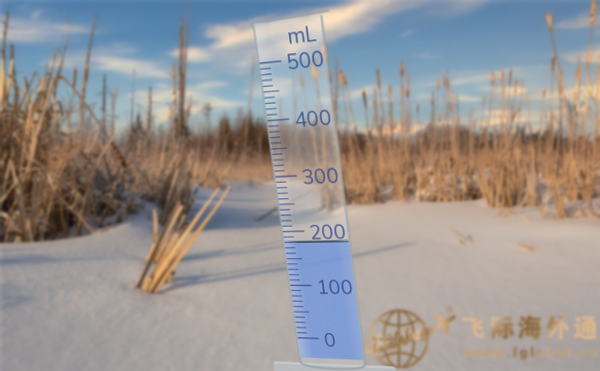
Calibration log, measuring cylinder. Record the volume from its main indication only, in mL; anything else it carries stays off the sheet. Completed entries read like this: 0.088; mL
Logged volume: 180; mL
